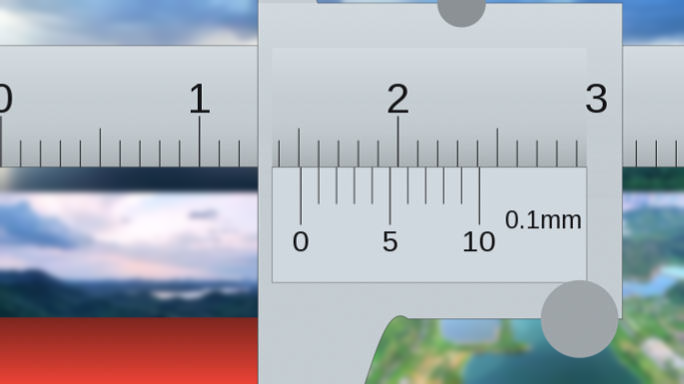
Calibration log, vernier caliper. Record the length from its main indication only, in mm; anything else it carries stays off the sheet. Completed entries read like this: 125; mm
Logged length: 15.1; mm
